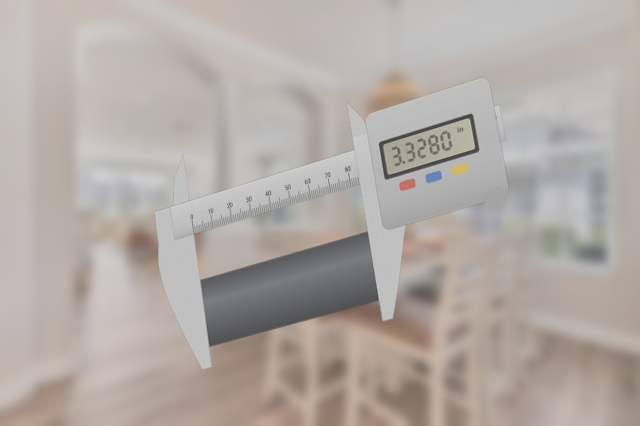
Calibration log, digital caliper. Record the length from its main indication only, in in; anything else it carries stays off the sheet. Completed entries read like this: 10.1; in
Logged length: 3.3280; in
